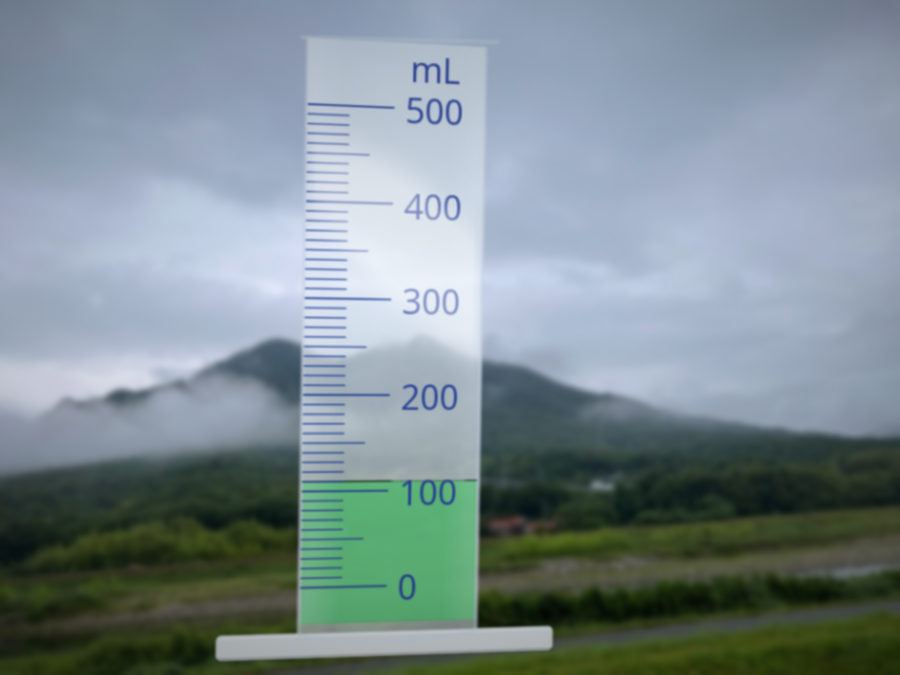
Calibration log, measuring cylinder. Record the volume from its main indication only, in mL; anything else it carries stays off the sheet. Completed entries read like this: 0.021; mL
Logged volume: 110; mL
